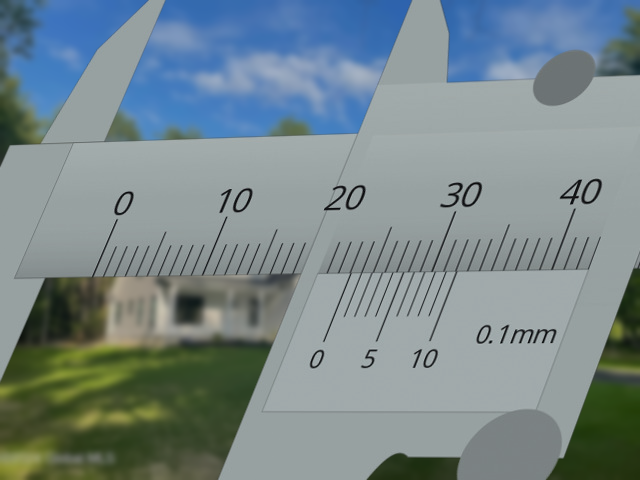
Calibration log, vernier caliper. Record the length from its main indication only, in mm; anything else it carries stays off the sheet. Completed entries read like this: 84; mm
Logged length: 23.1; mm
